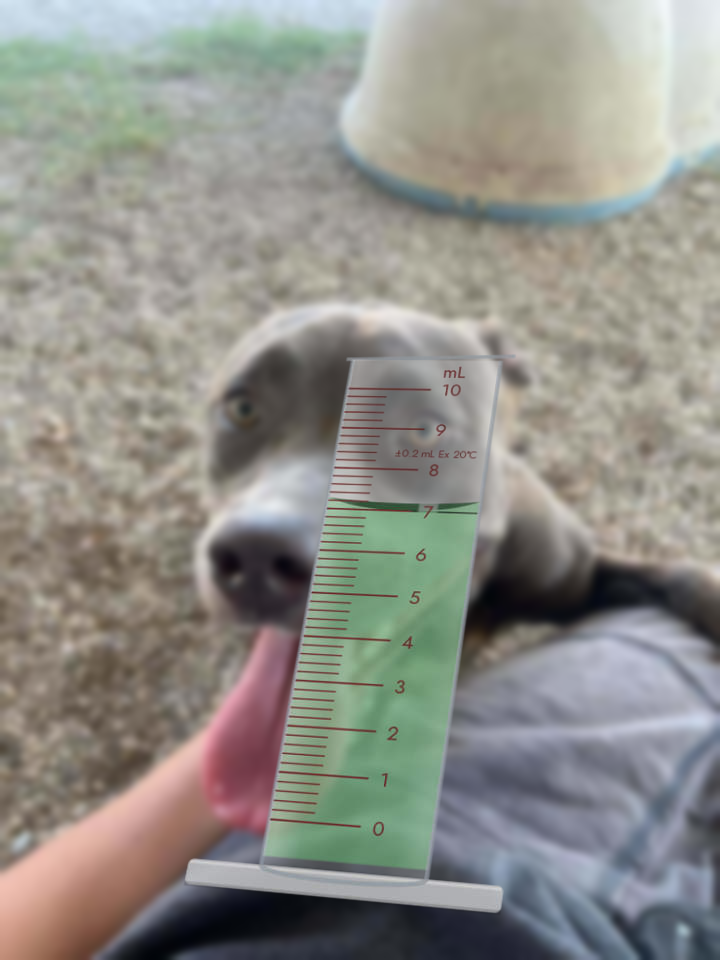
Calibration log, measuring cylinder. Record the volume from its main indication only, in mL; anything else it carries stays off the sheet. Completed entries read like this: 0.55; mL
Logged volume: 7; mL
